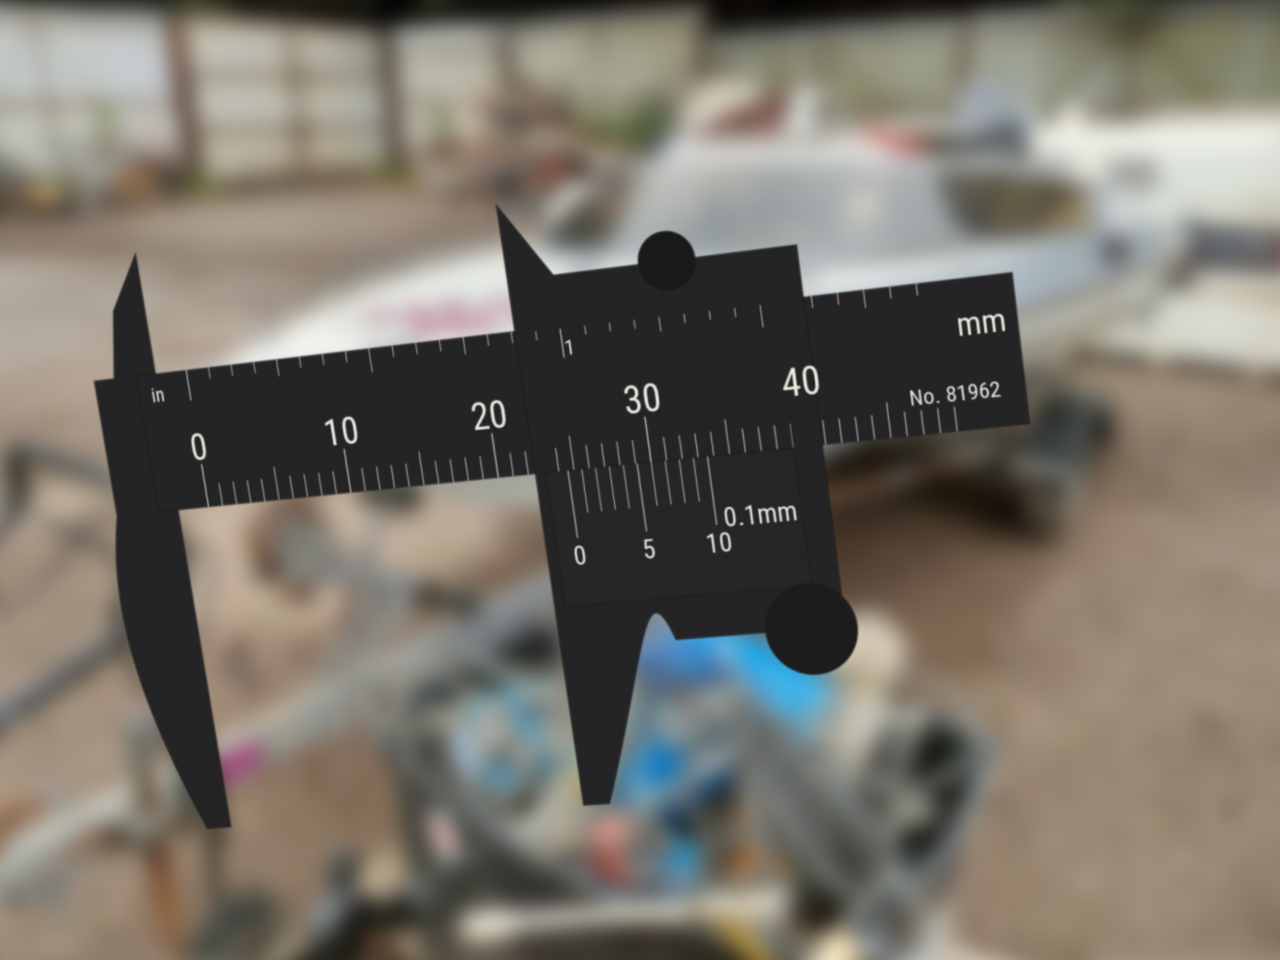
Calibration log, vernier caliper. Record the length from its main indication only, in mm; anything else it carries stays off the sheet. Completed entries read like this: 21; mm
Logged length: 24.6; mm
